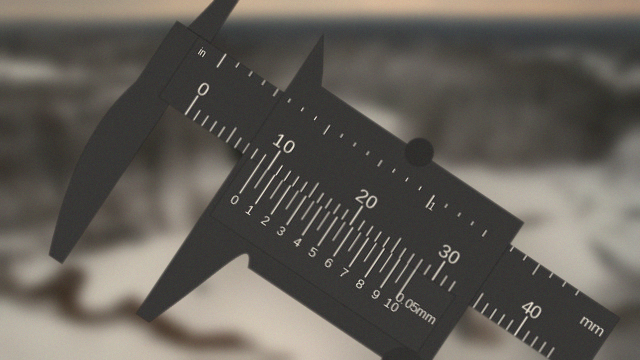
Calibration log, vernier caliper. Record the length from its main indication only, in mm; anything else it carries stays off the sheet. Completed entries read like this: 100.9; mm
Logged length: 9.0; mm
